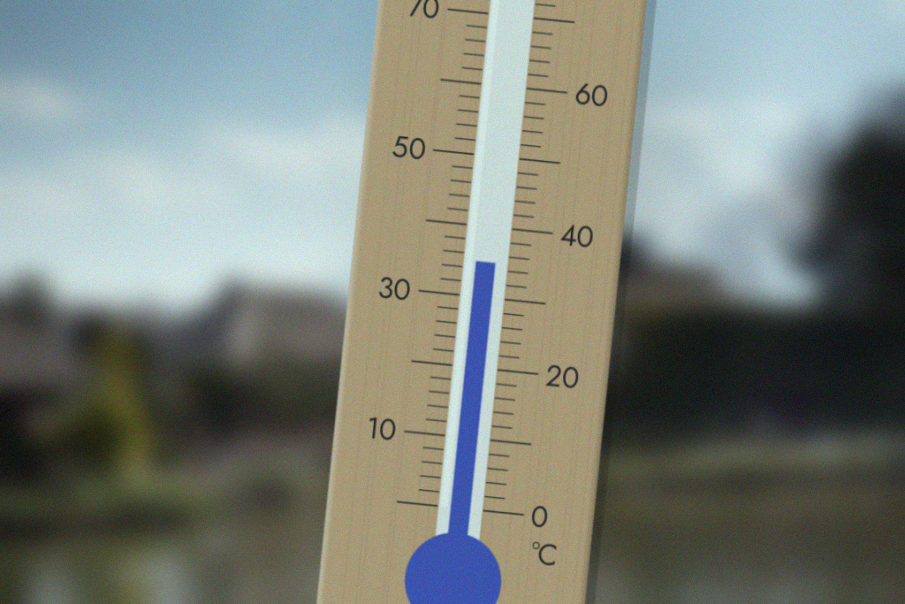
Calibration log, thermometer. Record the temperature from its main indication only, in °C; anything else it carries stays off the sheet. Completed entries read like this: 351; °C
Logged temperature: 35; °C
